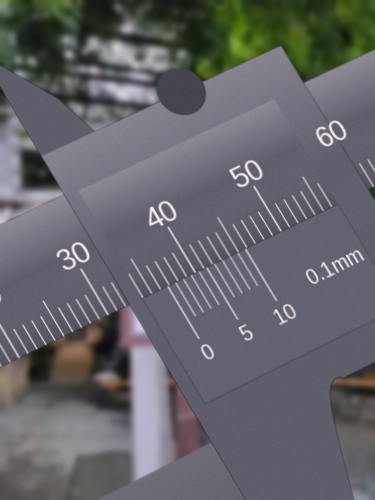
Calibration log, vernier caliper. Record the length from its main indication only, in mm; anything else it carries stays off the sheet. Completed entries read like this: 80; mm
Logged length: 36.8; mm
